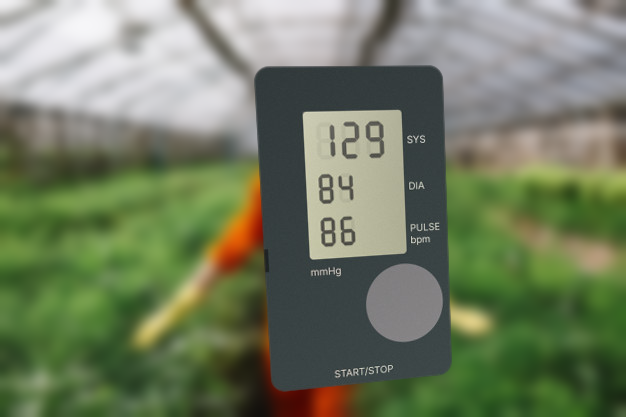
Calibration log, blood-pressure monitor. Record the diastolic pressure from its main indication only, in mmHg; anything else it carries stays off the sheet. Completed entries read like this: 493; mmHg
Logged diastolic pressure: 84; mmHg
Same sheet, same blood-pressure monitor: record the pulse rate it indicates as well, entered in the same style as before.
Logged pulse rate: 86; bpm
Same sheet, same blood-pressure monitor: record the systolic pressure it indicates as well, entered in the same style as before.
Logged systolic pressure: 129; mmHg
